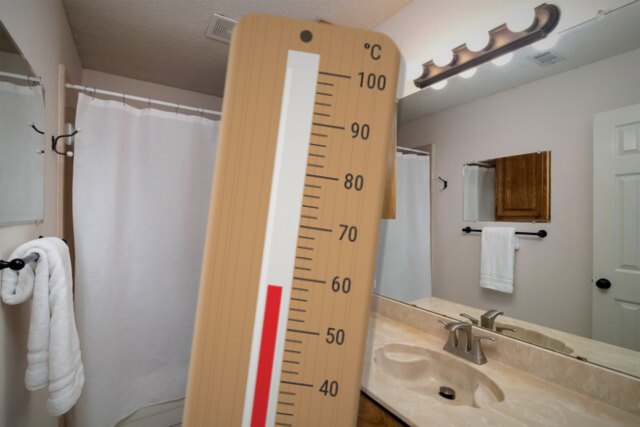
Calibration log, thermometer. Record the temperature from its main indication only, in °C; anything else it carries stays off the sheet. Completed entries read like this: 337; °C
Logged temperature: 58; °C
